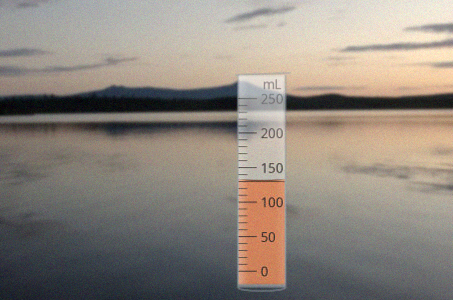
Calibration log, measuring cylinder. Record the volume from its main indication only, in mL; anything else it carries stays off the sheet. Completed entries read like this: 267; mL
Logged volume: 130; mL
